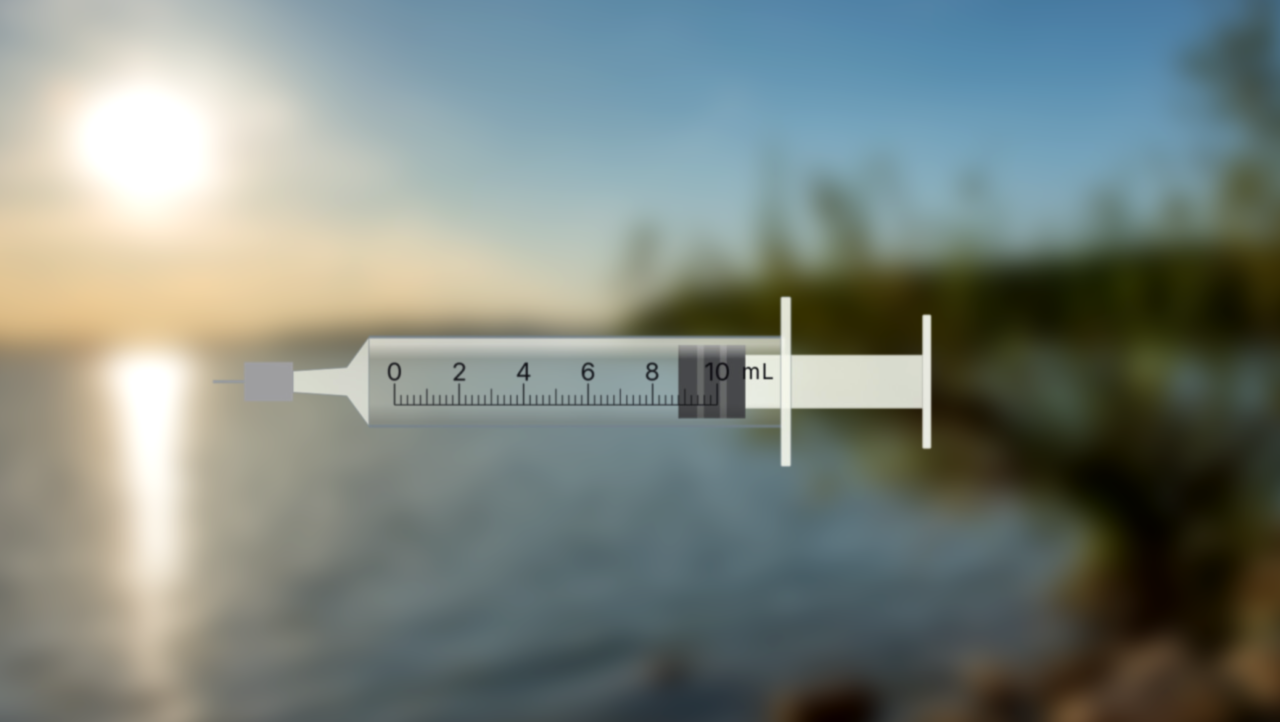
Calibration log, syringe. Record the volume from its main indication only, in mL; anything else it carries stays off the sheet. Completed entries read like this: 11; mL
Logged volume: 8.8; mL
